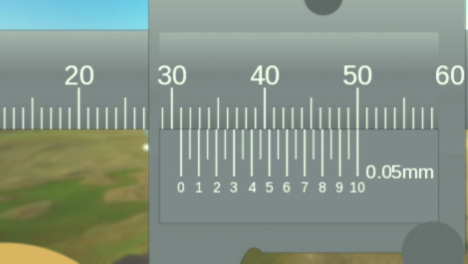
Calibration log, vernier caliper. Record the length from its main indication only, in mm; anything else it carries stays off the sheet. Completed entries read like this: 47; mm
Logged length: 31.0; mm
